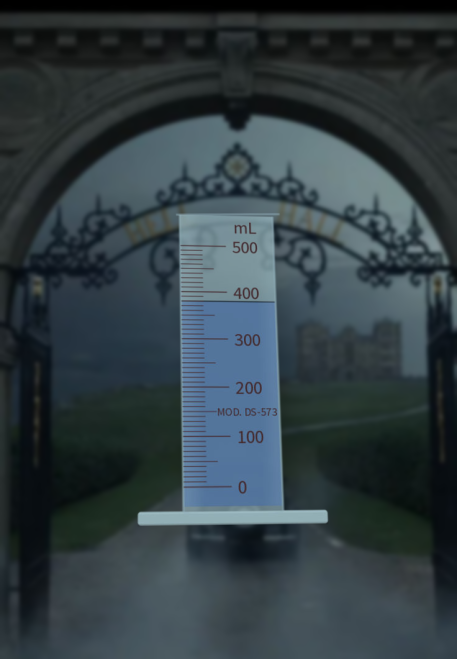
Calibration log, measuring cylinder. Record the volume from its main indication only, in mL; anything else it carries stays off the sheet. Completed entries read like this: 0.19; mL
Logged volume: 380; mL
